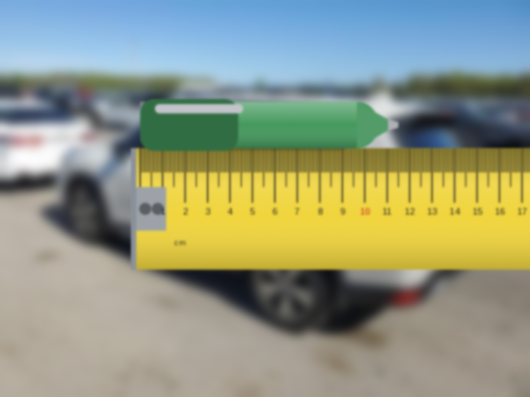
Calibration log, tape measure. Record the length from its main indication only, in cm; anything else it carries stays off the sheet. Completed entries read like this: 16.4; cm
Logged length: 11.5; cm
